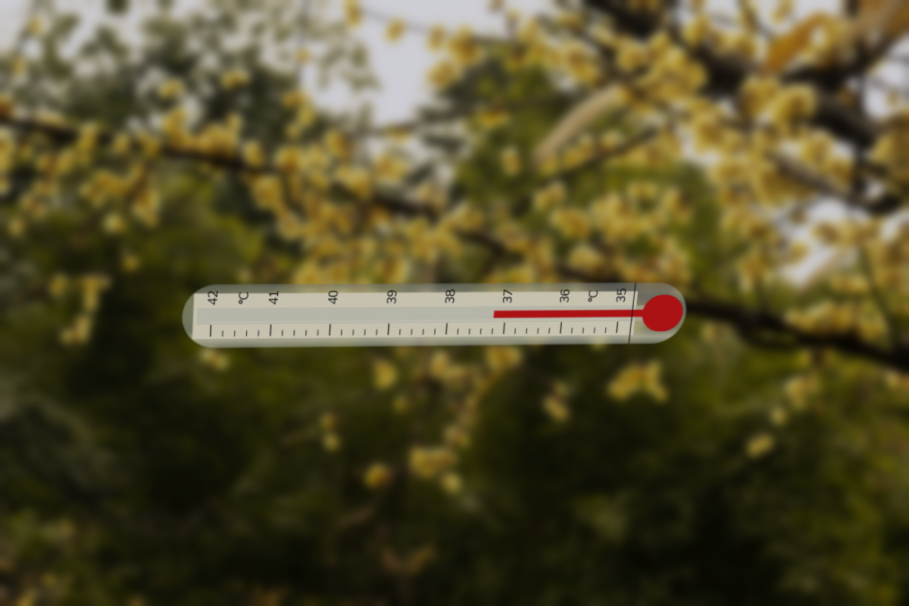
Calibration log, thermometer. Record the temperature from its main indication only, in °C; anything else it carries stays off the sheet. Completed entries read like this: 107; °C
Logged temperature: 37.2; °C
